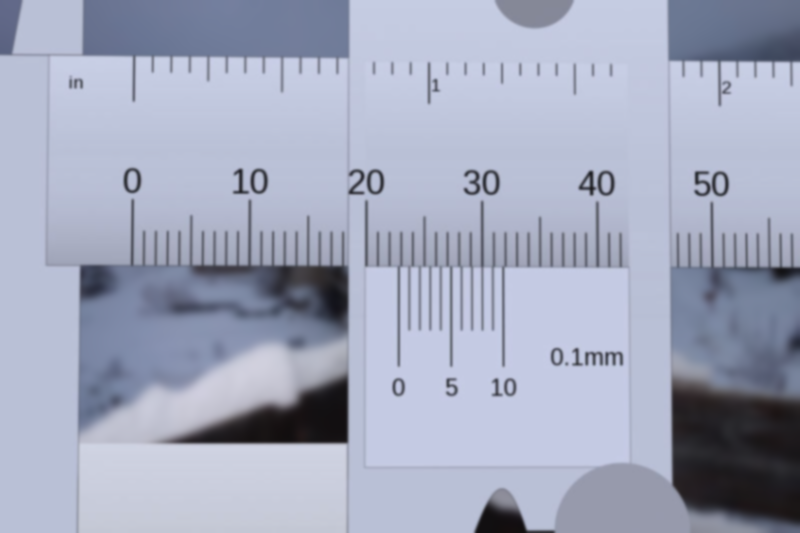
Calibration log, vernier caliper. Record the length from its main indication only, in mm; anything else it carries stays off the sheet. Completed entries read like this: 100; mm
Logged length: 22.8; mm
